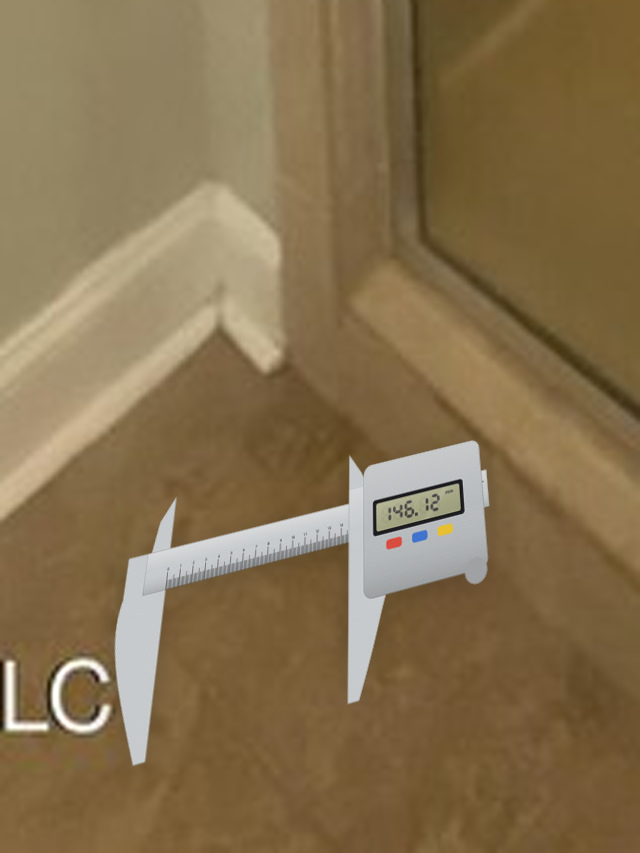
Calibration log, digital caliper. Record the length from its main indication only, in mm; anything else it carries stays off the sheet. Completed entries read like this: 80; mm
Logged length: 146.12; mm
